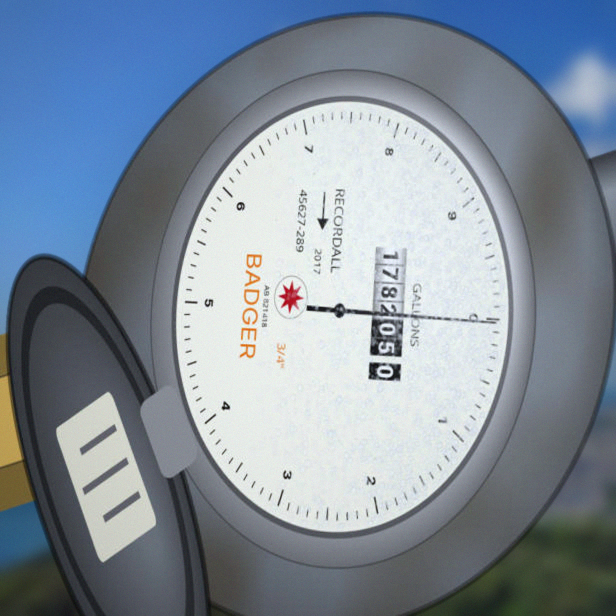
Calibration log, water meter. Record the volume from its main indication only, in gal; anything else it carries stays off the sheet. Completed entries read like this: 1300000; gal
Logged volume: 1782050.0; gal
